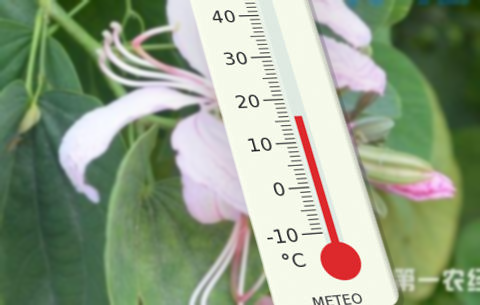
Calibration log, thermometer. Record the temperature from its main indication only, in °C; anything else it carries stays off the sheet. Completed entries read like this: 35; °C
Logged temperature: 16; °C
